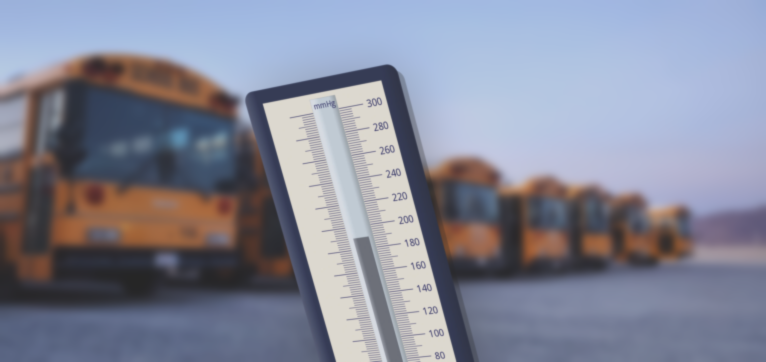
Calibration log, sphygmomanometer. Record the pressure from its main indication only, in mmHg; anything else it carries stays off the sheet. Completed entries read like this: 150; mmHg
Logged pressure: 190; mmHg
